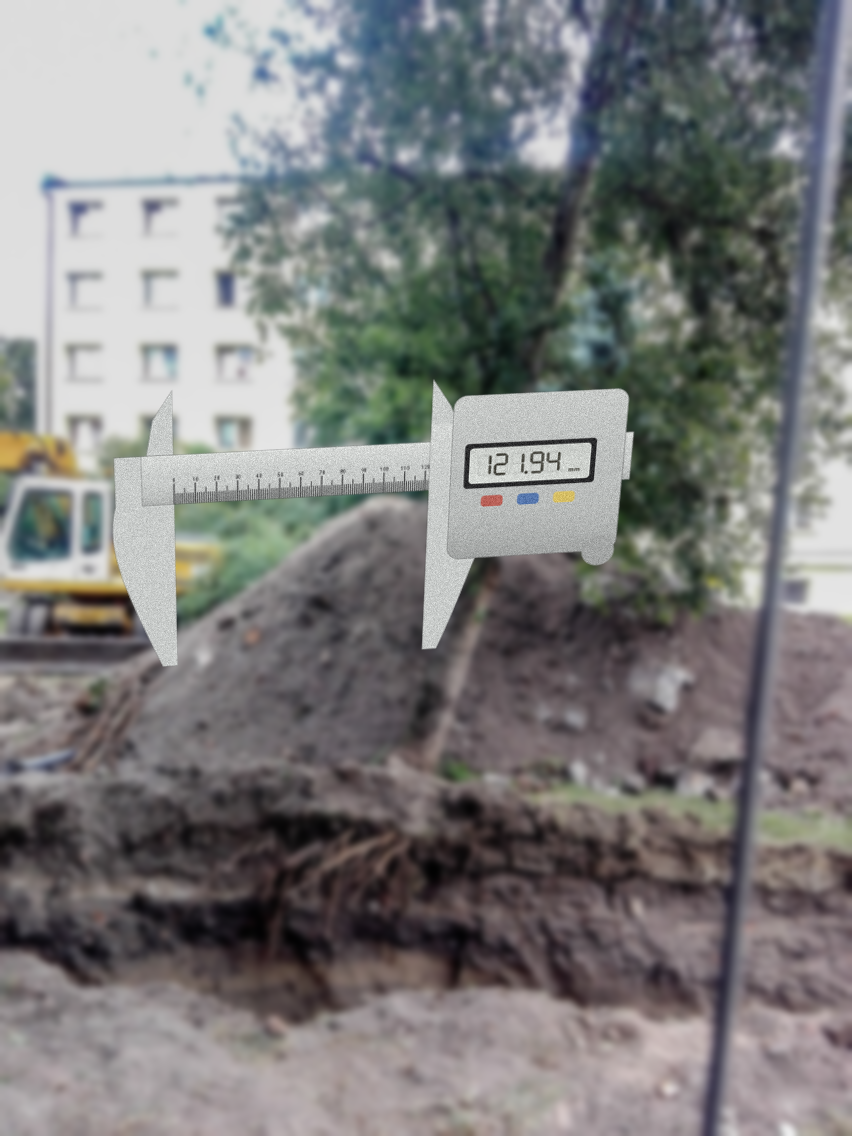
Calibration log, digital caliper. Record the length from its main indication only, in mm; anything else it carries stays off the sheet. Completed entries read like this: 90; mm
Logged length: 121.94; mm
